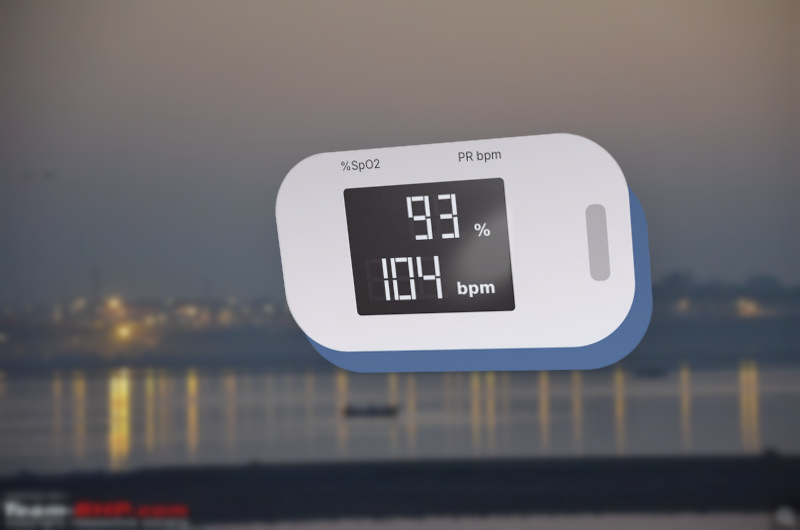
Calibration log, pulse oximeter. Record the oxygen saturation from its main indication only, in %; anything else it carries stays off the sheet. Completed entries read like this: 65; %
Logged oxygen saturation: 93; %
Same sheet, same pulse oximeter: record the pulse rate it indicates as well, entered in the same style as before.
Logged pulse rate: 104; bpm
